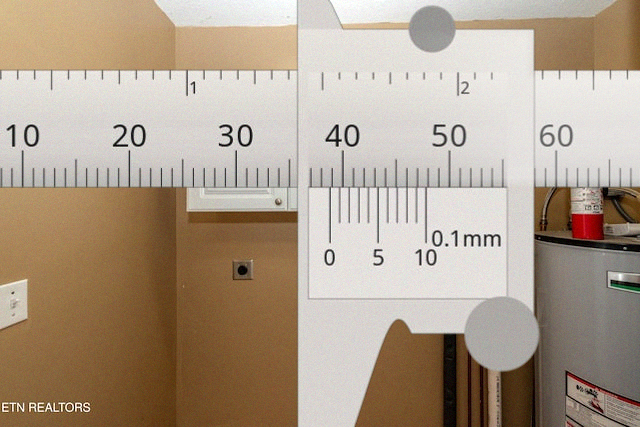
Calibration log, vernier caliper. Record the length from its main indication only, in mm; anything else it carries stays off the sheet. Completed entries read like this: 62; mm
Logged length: 38.8; mm
